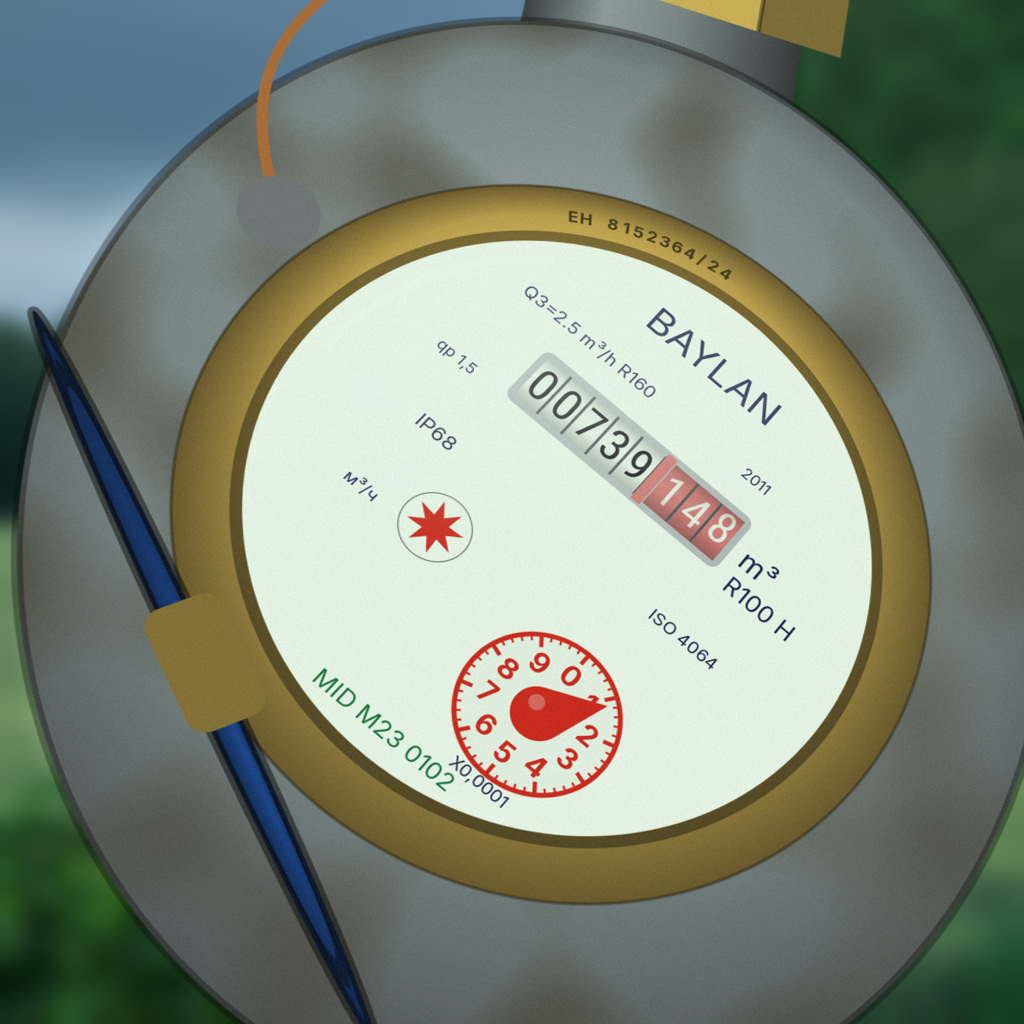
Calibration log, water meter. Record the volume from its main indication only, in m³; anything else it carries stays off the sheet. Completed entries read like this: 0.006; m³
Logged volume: 739.1481; m³
